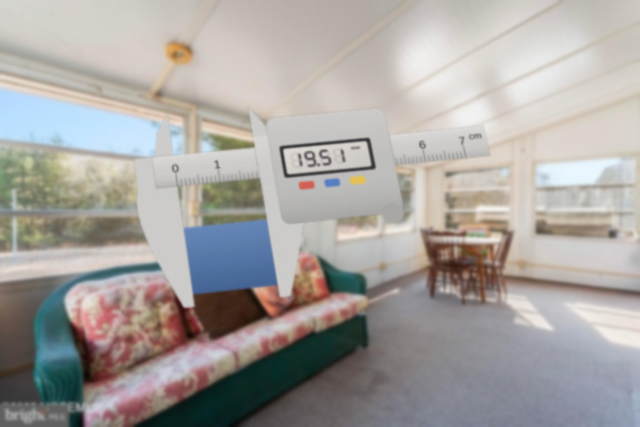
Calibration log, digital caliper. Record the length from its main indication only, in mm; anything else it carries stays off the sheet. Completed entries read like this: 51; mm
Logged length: 19.51; mm
